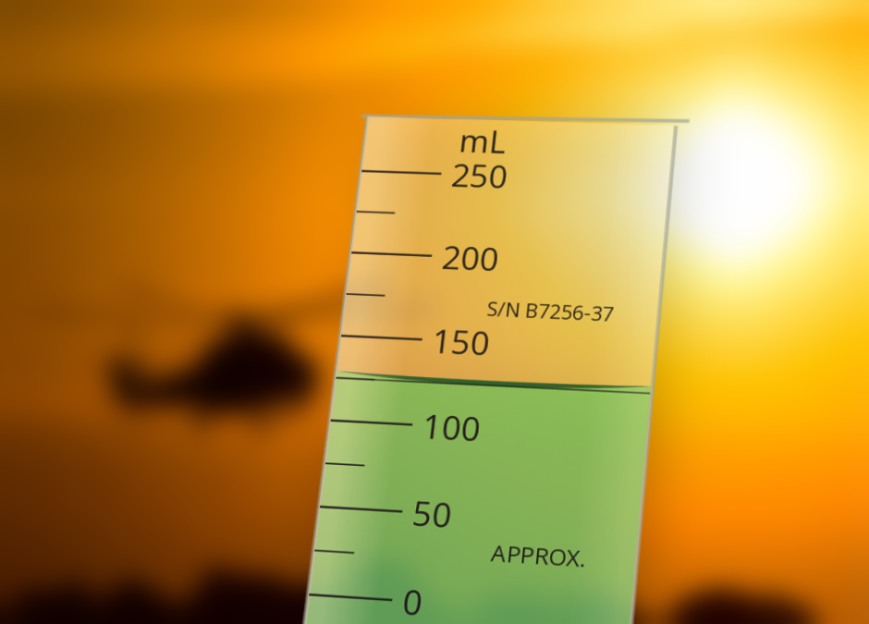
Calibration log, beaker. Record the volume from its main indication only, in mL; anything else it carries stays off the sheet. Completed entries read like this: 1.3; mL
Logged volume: 125; mL
